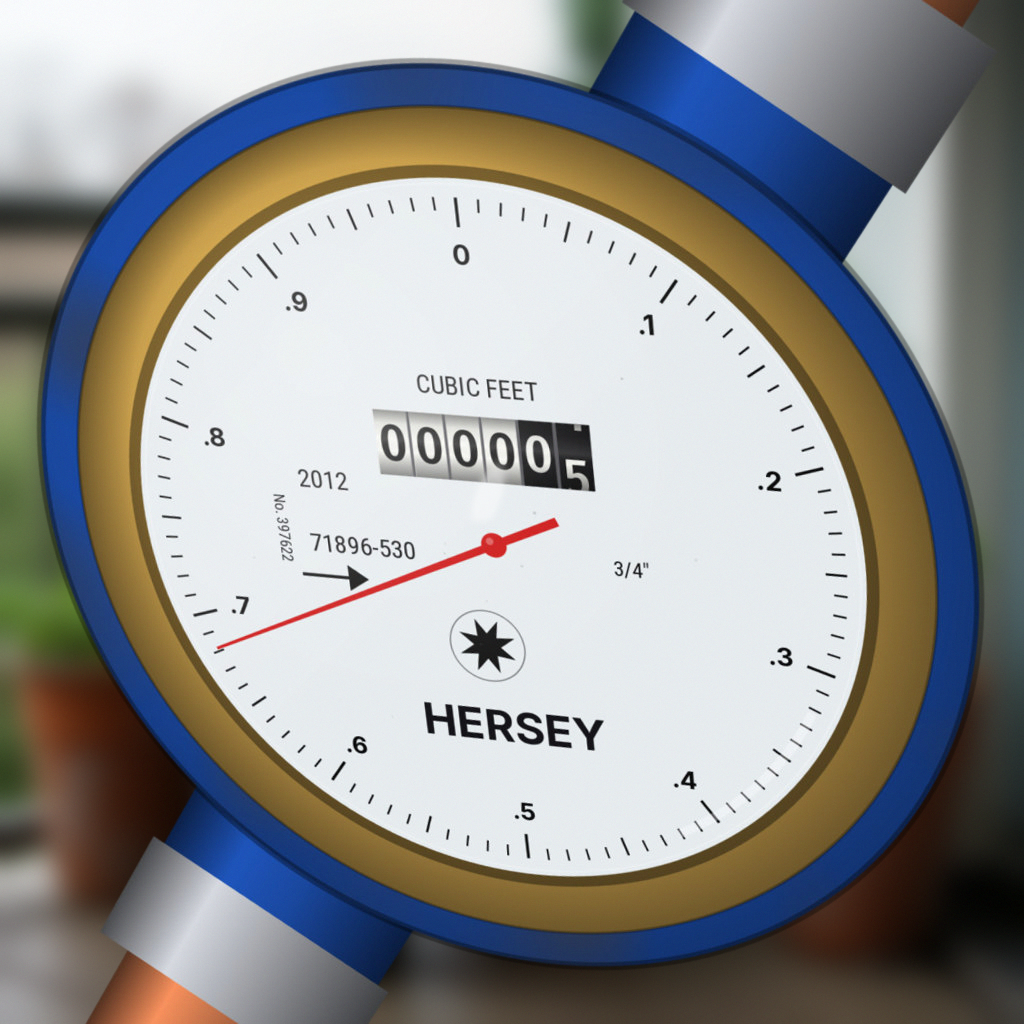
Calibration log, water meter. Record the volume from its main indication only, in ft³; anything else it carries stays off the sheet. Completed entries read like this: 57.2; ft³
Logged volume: 4.68; ft³
